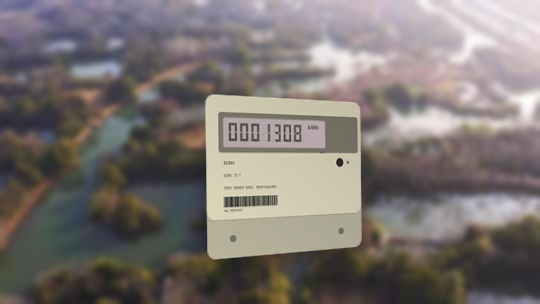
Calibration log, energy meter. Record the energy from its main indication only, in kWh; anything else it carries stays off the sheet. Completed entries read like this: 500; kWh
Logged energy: 1308; kWh
